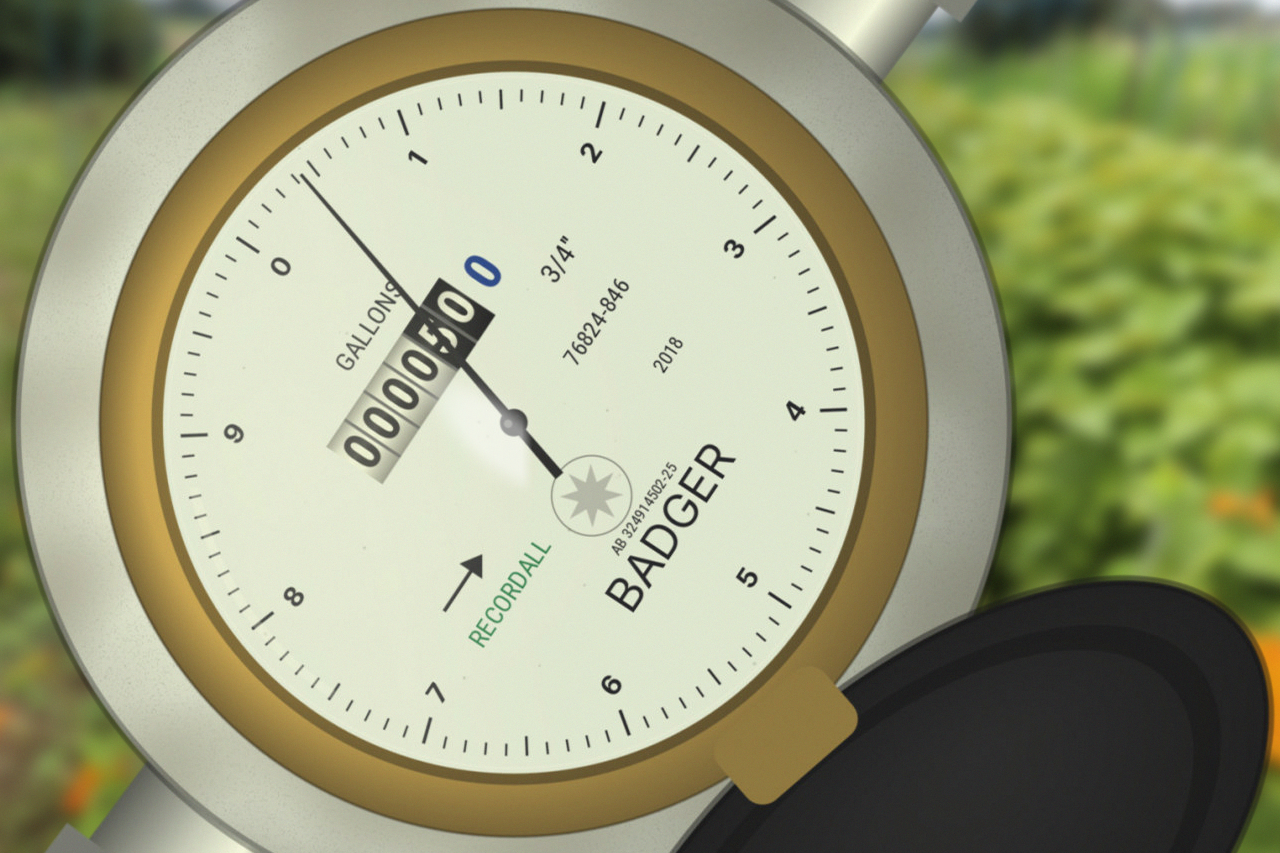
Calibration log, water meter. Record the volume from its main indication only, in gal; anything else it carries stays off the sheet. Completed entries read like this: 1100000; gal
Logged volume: 500.4; gal
